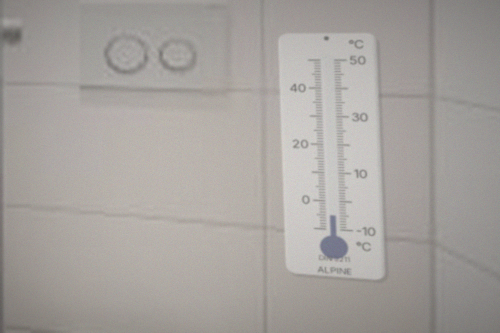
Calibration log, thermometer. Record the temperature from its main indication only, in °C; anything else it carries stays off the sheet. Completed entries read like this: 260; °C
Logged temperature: -5; °C
